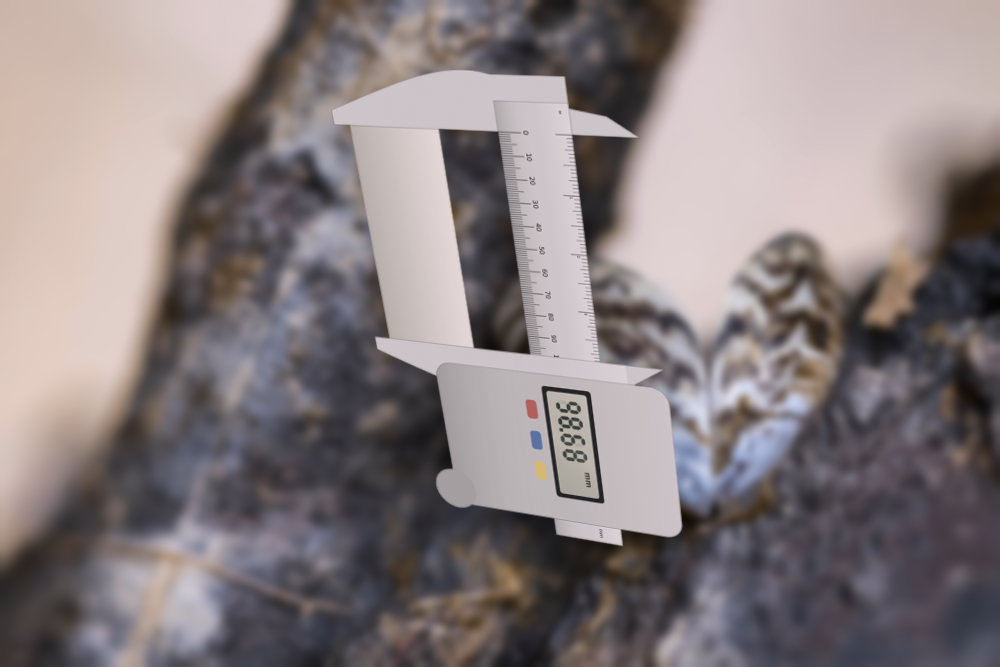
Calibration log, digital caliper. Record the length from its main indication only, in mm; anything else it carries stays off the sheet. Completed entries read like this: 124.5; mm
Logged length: 98.68; mm
